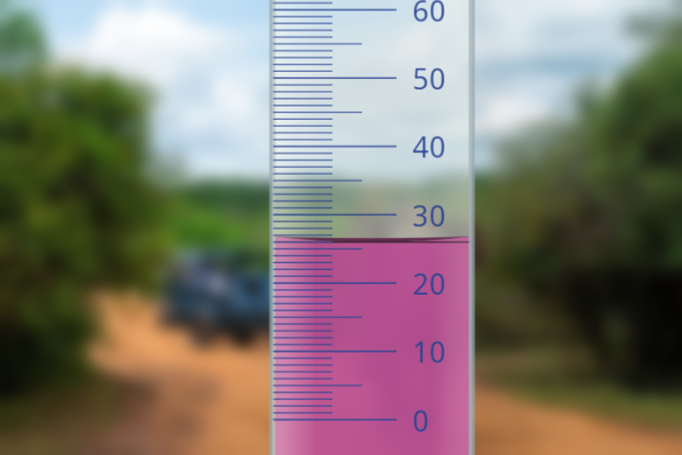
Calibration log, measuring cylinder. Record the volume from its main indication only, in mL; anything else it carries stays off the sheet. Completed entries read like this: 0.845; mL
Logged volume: 26; mL
